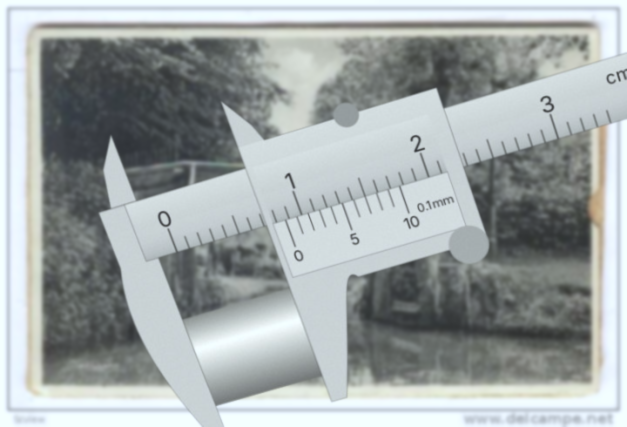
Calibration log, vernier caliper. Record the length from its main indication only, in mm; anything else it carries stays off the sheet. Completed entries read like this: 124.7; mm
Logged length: 8.7; mm
